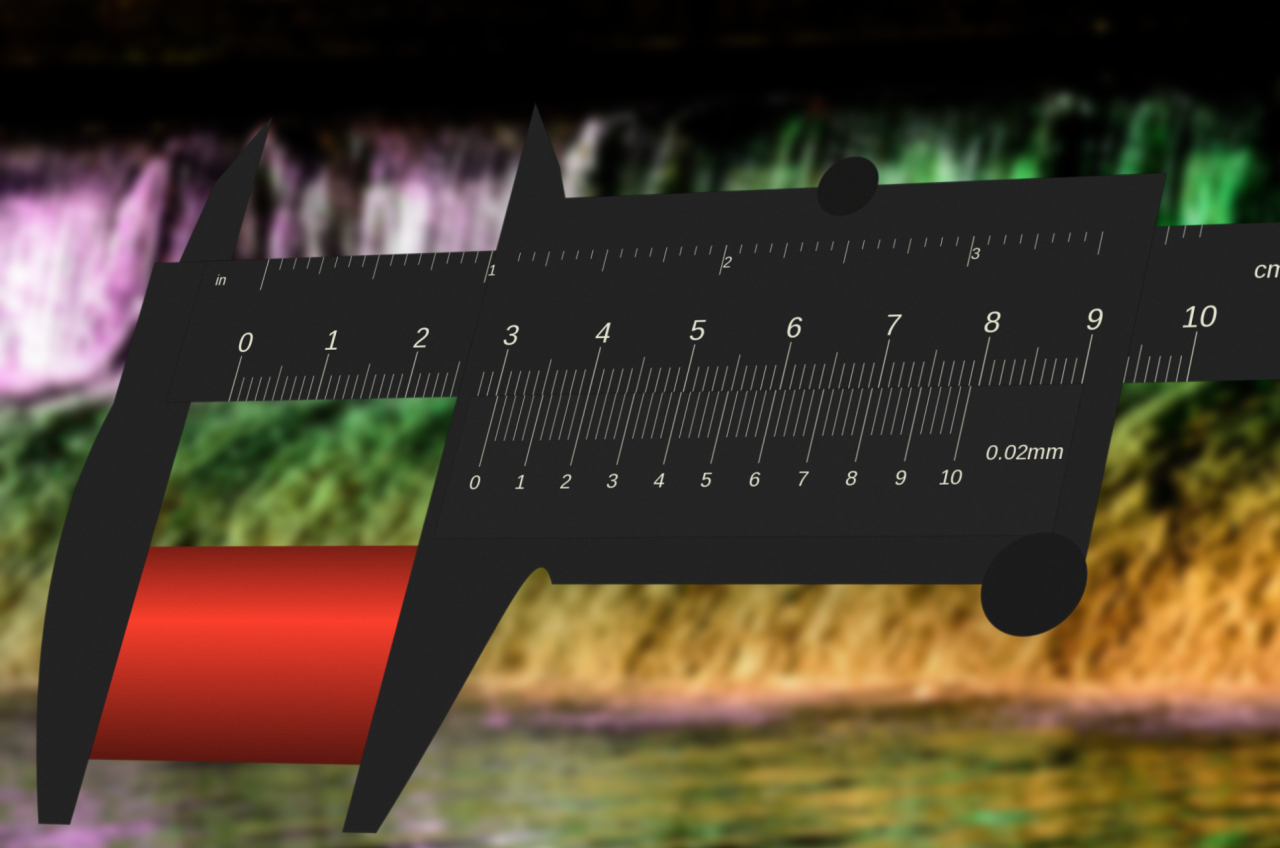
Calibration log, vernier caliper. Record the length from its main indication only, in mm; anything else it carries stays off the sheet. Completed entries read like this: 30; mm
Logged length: 30.2; mm
